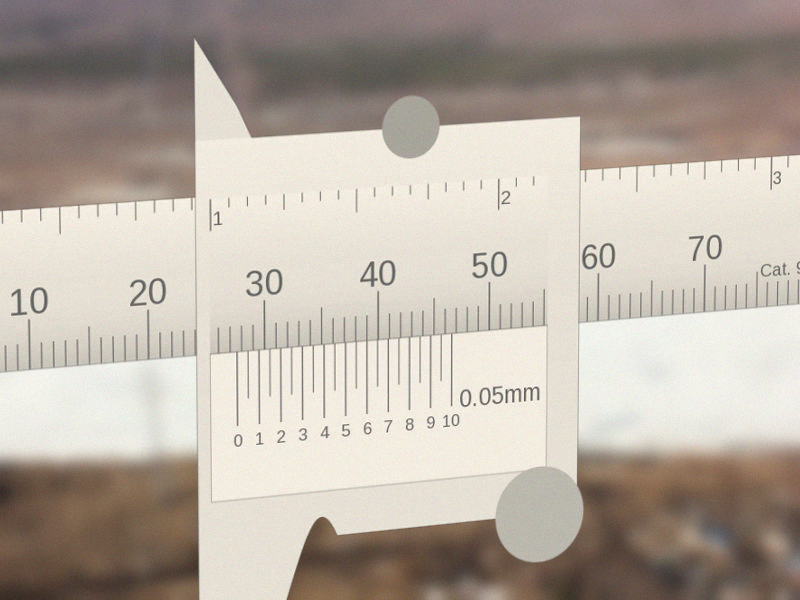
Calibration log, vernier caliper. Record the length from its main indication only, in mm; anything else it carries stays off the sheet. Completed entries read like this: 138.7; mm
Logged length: 27.6; mm
